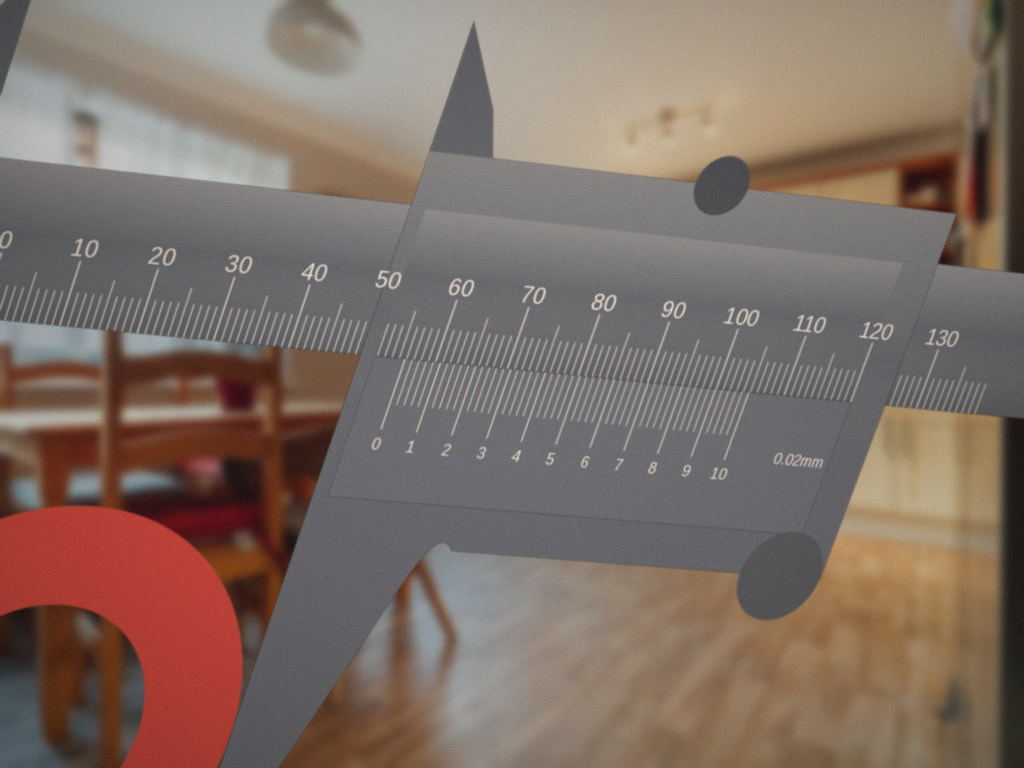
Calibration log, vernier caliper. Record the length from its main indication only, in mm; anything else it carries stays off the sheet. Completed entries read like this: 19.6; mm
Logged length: 55.8; mm
